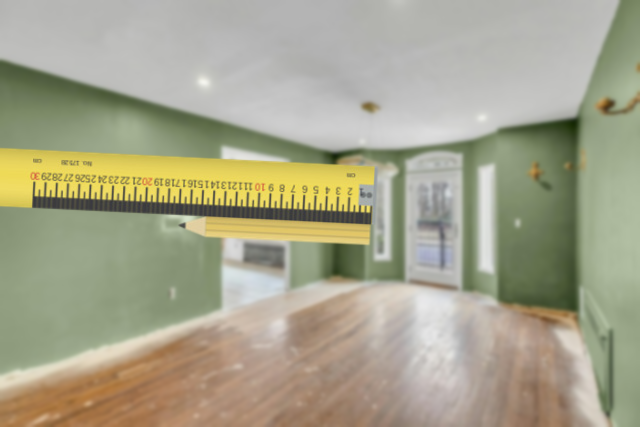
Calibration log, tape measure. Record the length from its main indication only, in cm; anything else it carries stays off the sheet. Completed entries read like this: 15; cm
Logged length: 17; cm
